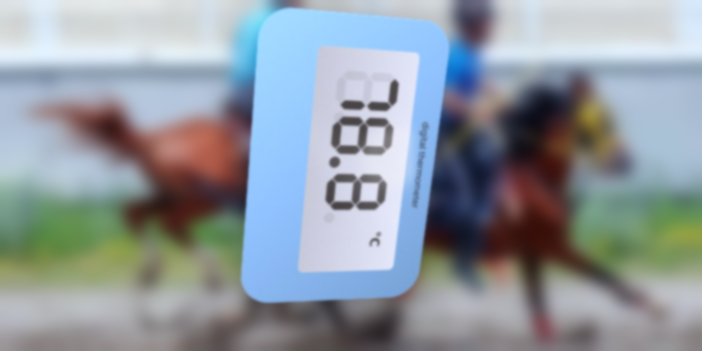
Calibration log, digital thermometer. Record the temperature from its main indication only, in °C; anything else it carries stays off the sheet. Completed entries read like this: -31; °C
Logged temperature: 78.8; °C
